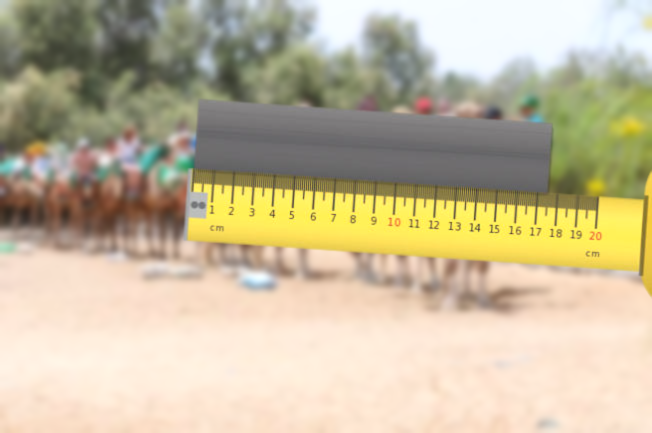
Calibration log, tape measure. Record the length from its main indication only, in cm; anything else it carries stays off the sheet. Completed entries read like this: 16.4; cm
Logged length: 17.5; cm
